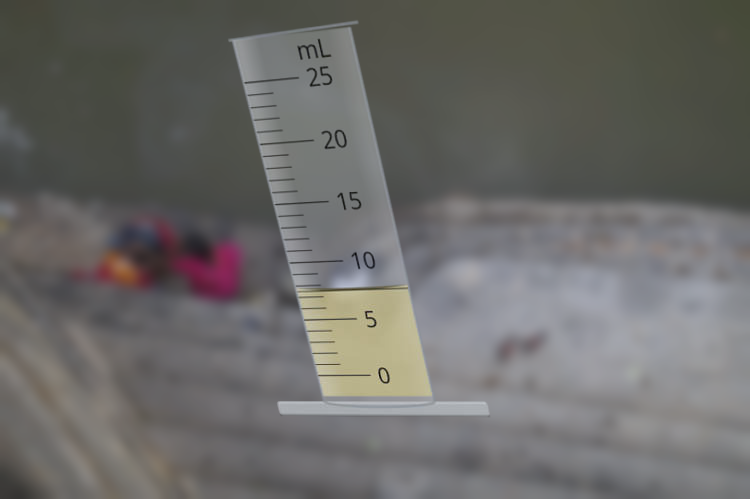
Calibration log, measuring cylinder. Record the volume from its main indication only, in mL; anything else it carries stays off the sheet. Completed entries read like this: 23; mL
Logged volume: 7.5; mL
